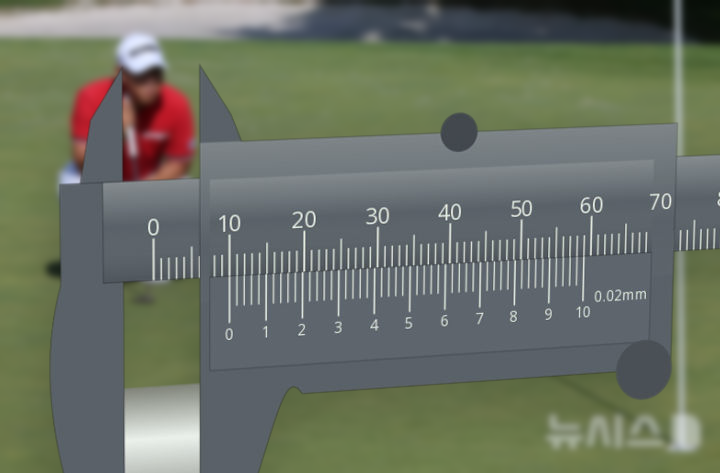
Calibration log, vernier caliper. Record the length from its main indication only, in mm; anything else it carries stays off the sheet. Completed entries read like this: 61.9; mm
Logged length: 10.0; mm
